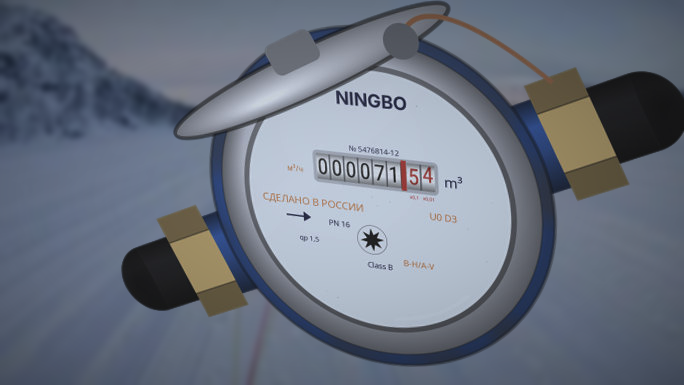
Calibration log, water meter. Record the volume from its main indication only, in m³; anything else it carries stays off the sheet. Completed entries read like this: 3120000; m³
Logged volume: 71.54; m³
